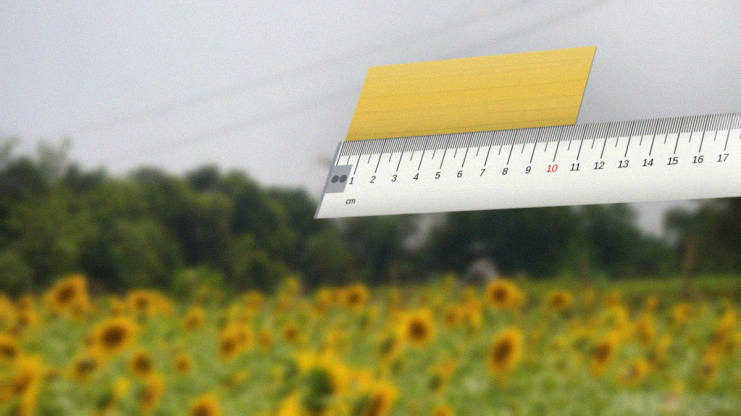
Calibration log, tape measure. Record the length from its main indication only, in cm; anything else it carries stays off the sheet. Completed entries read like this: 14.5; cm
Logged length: 10.5; cm
